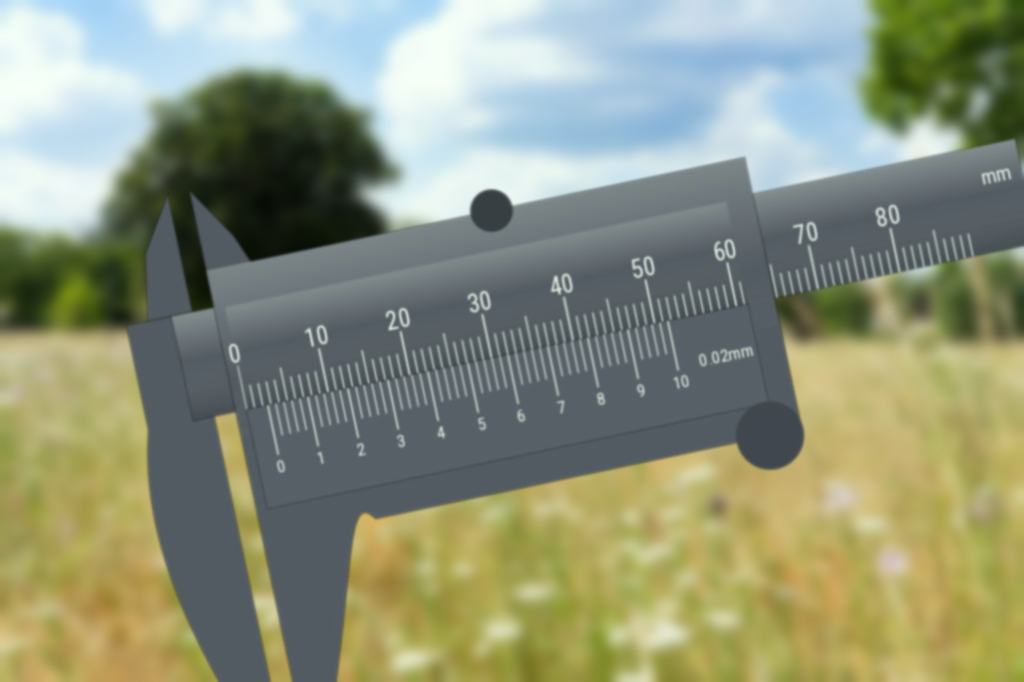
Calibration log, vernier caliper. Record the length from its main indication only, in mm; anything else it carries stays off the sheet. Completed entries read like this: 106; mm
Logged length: 2.6; mm
